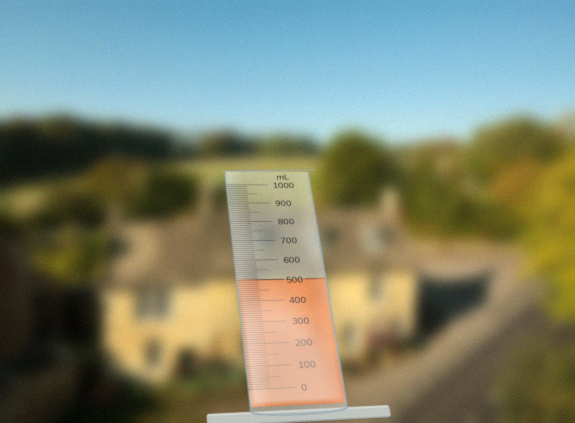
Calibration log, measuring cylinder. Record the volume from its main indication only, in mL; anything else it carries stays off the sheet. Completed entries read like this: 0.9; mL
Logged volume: 500; mL
